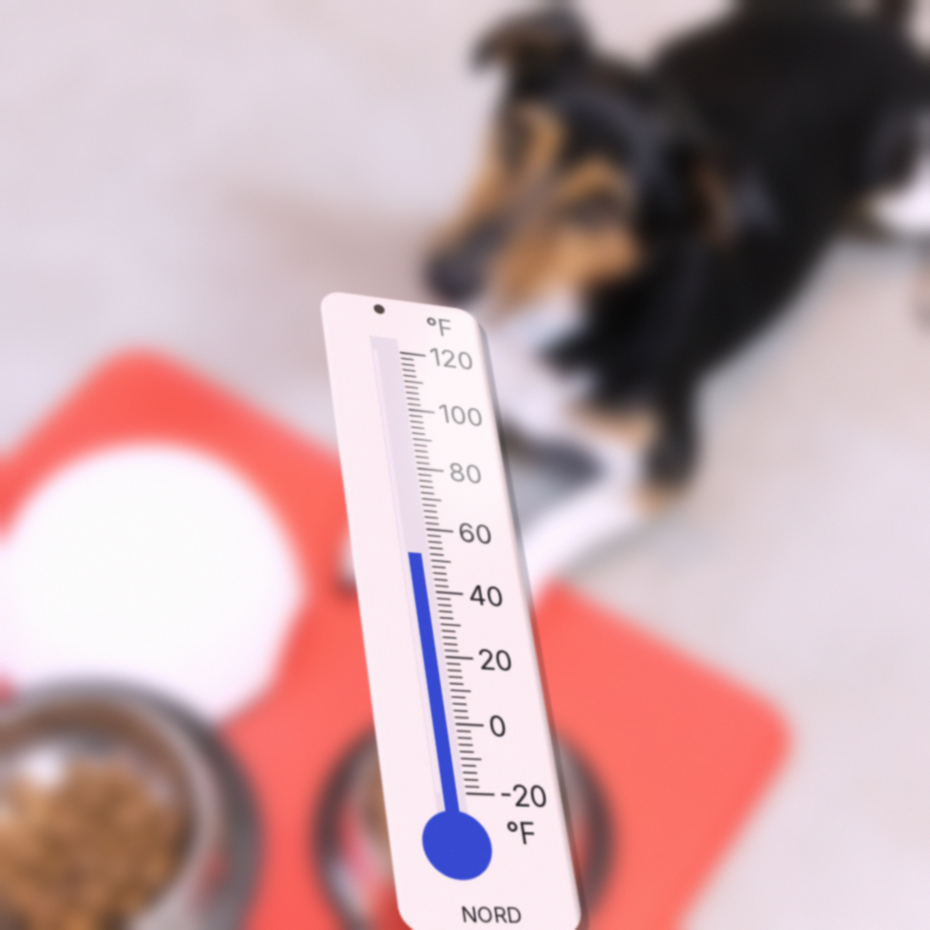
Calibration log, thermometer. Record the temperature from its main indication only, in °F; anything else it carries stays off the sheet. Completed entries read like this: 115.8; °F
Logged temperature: 52; °F
